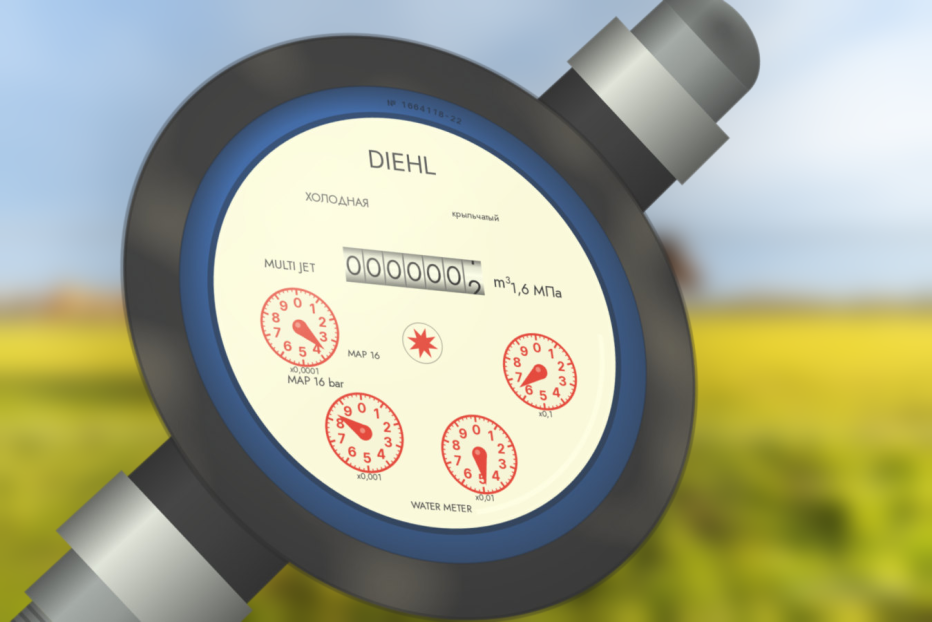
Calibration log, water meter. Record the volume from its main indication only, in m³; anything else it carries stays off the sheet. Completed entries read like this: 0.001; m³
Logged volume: 1.6483; m³
